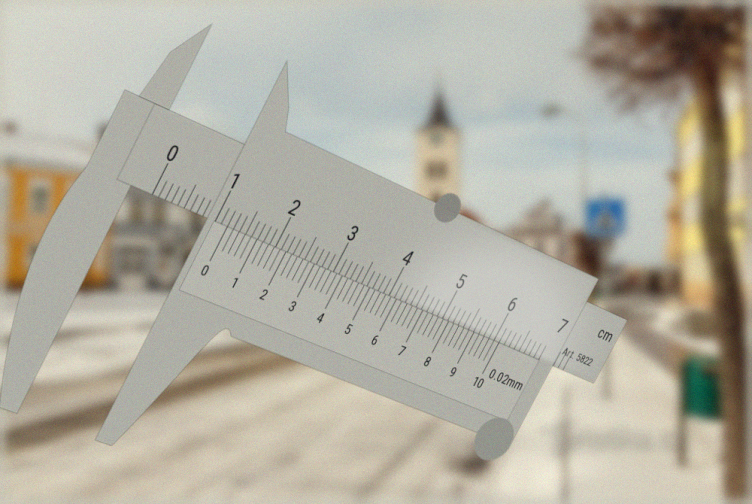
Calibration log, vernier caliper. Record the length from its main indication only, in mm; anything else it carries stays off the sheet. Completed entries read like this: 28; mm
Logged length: 12.0; mm
